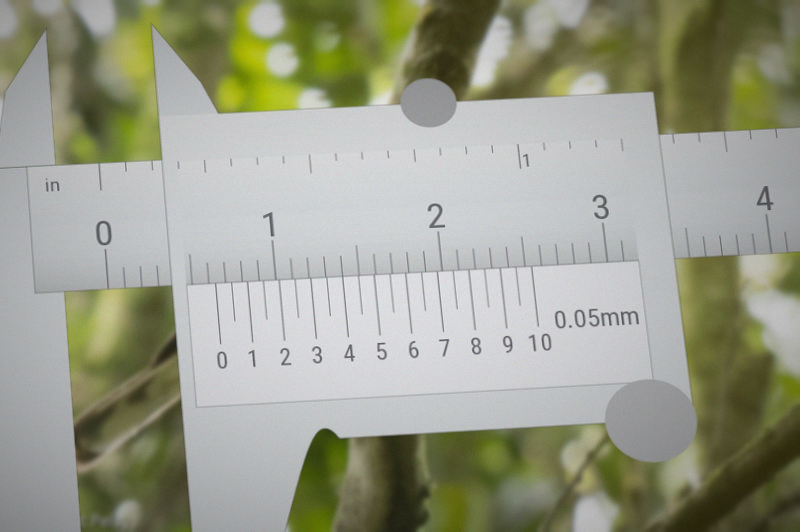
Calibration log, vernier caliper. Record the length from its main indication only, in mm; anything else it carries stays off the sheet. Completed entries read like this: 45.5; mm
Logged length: 6.4; mm
